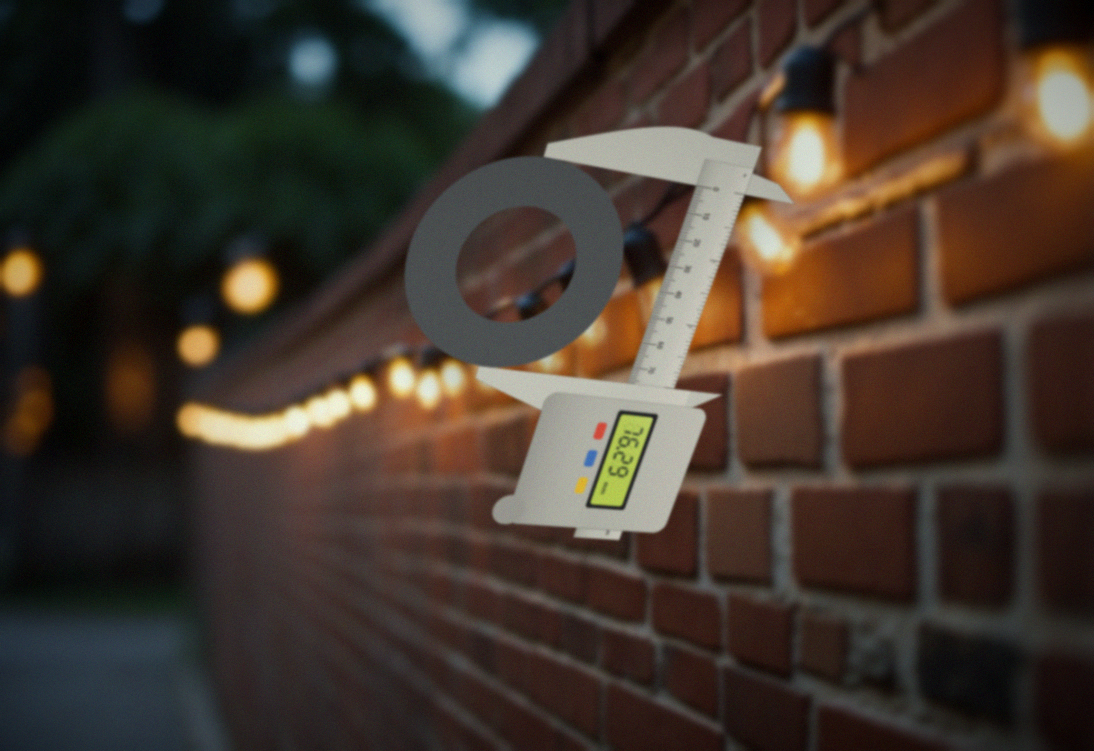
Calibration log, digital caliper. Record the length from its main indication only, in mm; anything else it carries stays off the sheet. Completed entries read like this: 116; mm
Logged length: 76.29; mm
